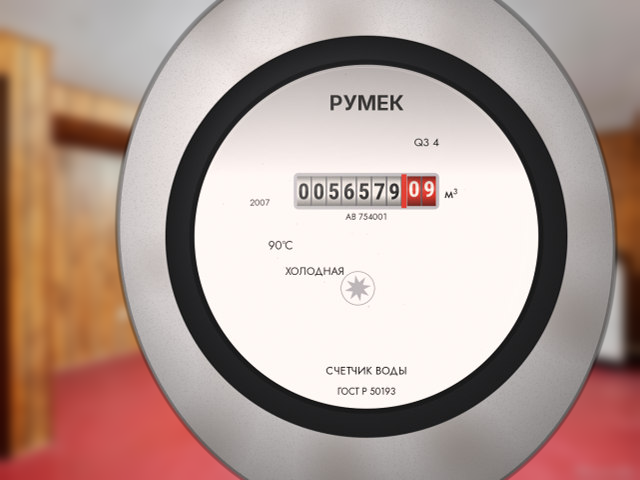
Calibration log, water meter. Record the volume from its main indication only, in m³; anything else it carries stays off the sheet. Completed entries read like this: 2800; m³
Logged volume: 56579.09; m³
